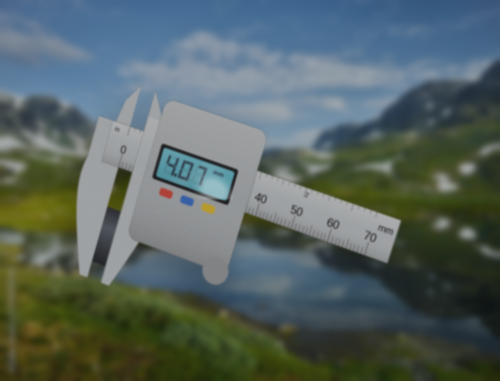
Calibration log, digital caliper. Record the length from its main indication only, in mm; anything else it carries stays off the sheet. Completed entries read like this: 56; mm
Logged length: 4.07; mm
